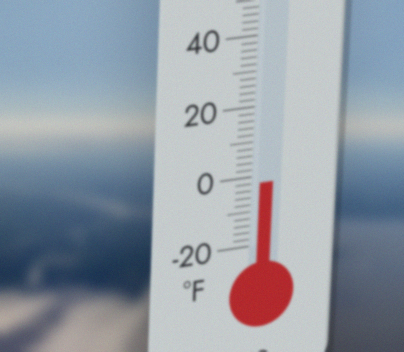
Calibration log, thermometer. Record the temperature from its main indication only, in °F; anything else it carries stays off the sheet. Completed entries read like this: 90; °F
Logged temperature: -2; °F
